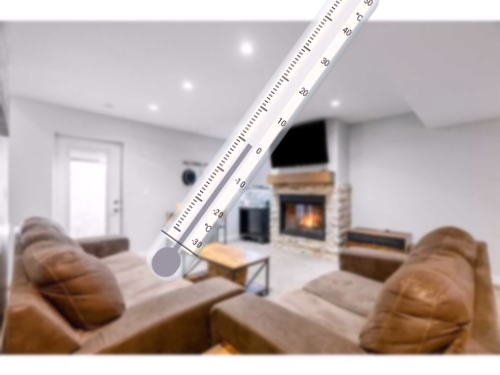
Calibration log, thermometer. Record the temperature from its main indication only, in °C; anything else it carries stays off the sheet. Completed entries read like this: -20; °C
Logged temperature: 0; °C
